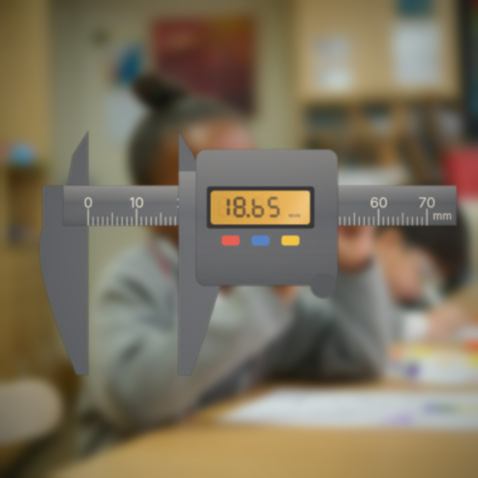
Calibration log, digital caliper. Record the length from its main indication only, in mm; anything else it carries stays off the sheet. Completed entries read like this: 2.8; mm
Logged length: 18.65; mm
